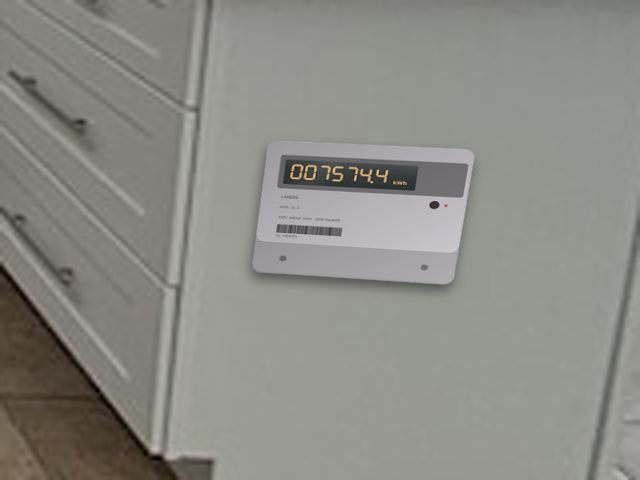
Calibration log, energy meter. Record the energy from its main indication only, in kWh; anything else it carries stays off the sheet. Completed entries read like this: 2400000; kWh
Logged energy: 7574.4; kWh
